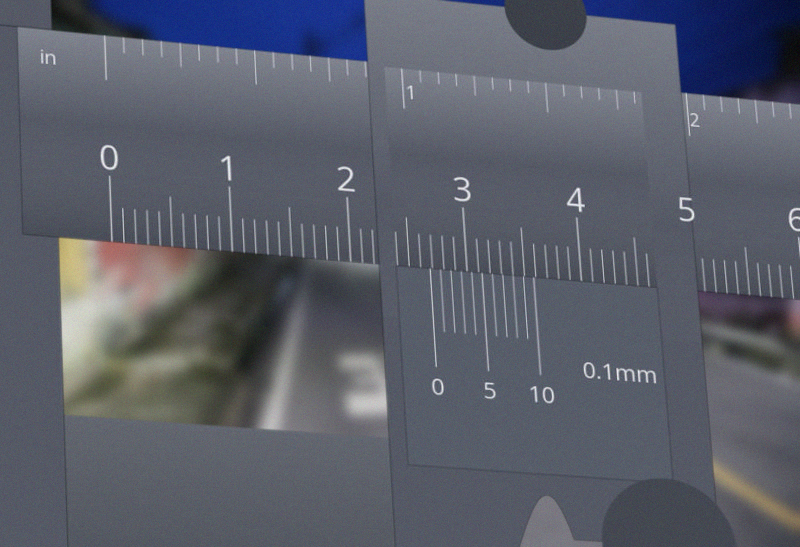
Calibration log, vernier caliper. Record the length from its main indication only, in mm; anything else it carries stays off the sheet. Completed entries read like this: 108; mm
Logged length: 26.8; mm
